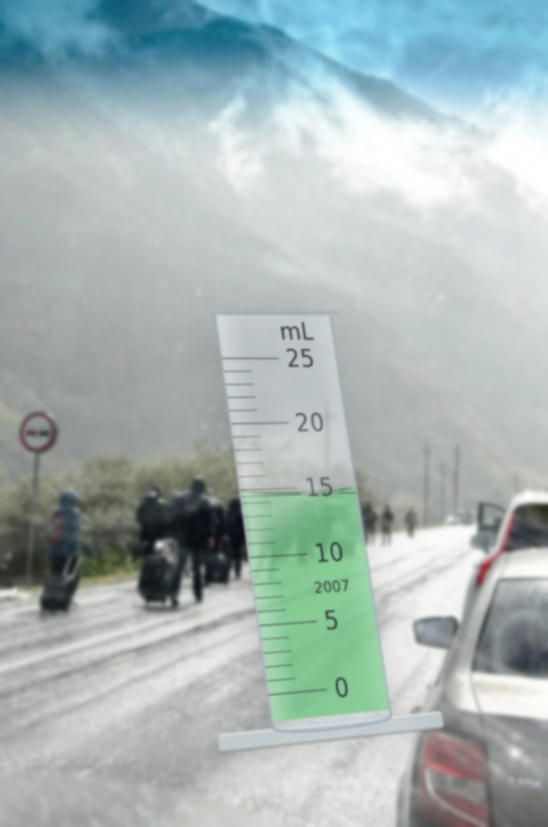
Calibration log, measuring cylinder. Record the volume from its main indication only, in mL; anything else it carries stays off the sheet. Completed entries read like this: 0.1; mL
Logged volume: 14.5; mL
